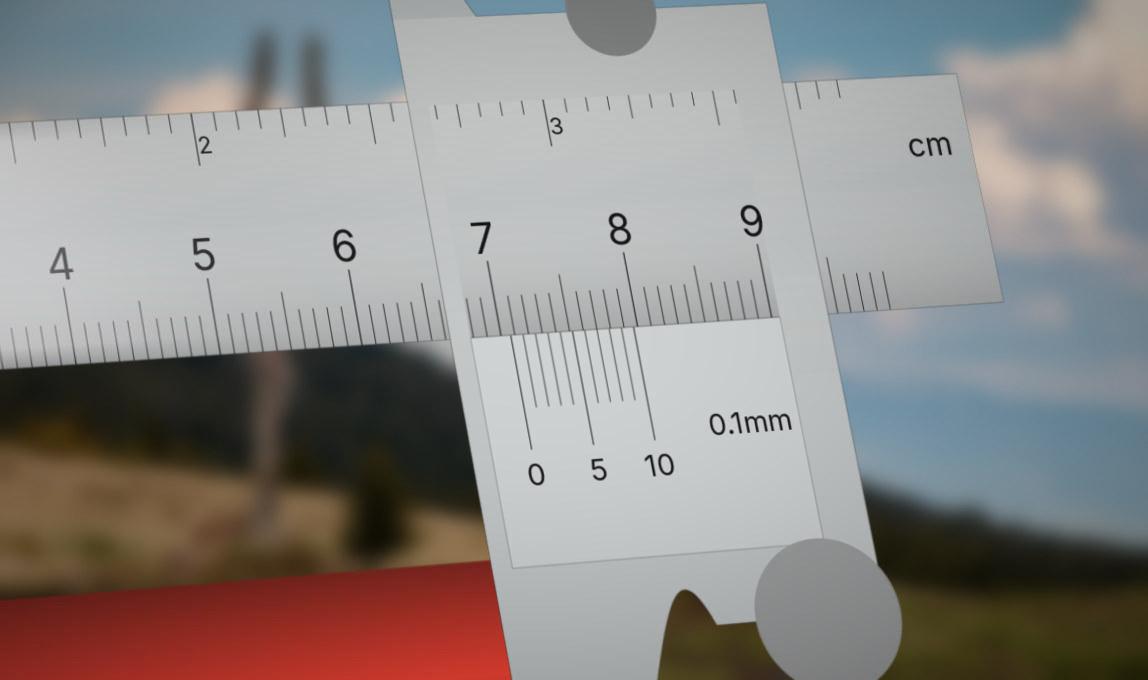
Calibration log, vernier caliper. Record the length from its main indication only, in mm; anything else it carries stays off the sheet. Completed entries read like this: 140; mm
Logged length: 70.7; mm
